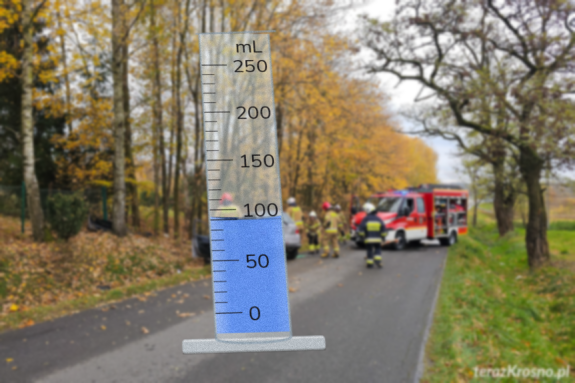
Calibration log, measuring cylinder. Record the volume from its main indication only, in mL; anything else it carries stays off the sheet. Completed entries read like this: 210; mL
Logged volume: 90; mL
